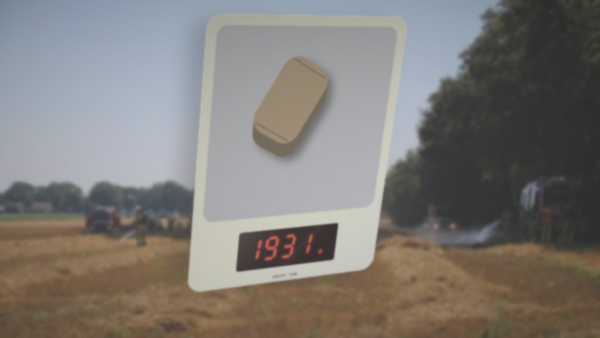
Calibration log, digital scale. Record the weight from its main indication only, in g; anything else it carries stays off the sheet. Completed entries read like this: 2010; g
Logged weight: 1931; g
